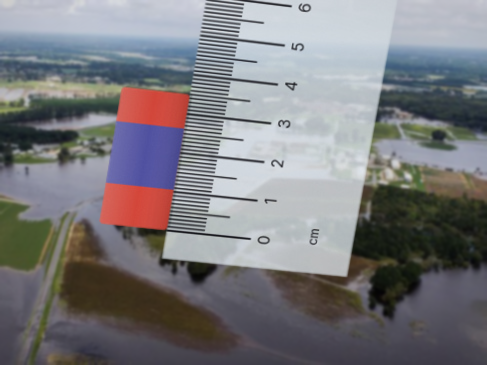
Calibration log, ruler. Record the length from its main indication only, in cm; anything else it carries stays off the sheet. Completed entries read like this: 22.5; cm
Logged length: 3.5; cm
